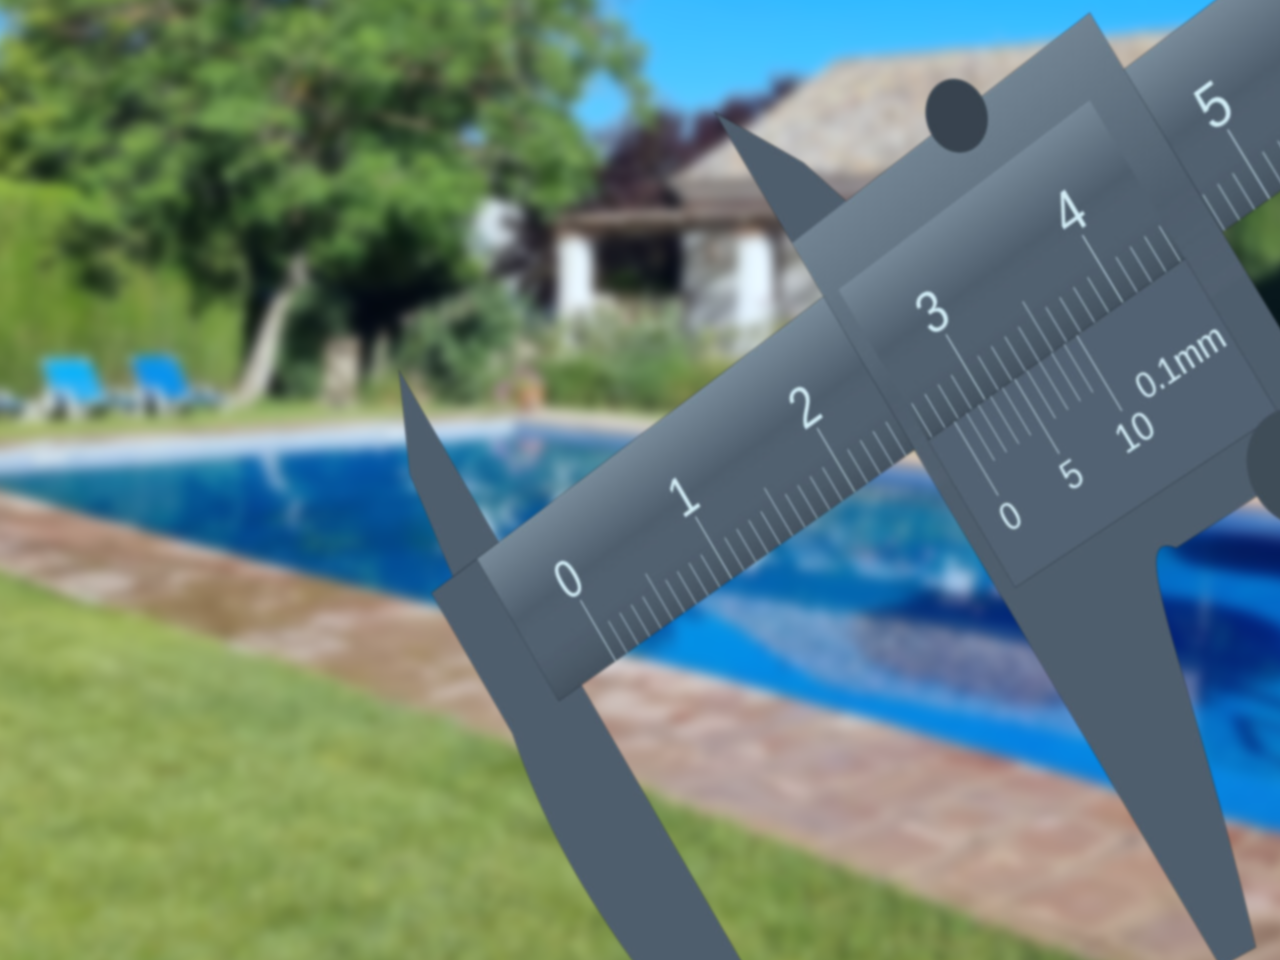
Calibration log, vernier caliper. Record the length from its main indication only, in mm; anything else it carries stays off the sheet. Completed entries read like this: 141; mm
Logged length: 27.7; mm
